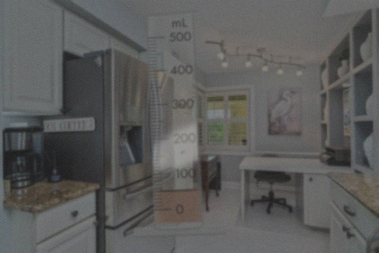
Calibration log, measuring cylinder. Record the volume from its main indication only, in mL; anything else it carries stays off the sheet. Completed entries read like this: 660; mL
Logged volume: 50; mL
